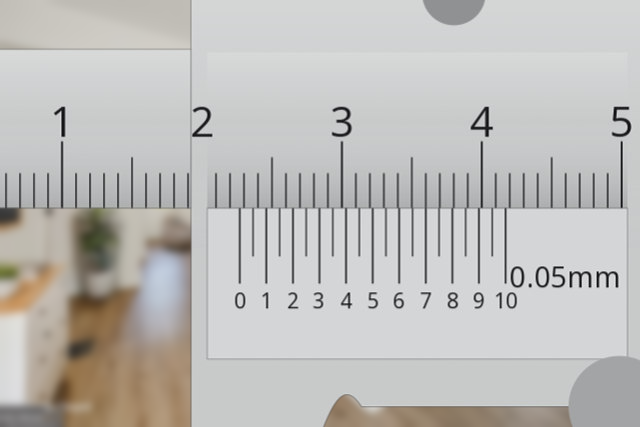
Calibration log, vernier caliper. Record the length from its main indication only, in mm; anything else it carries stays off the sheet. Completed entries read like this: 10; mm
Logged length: 22.7; mm
